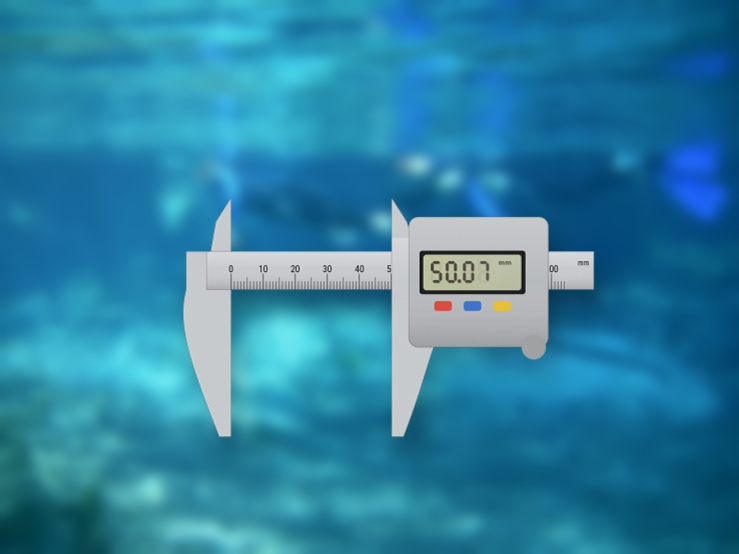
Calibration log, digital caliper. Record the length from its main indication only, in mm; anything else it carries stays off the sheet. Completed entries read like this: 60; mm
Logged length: 50.07; mm
